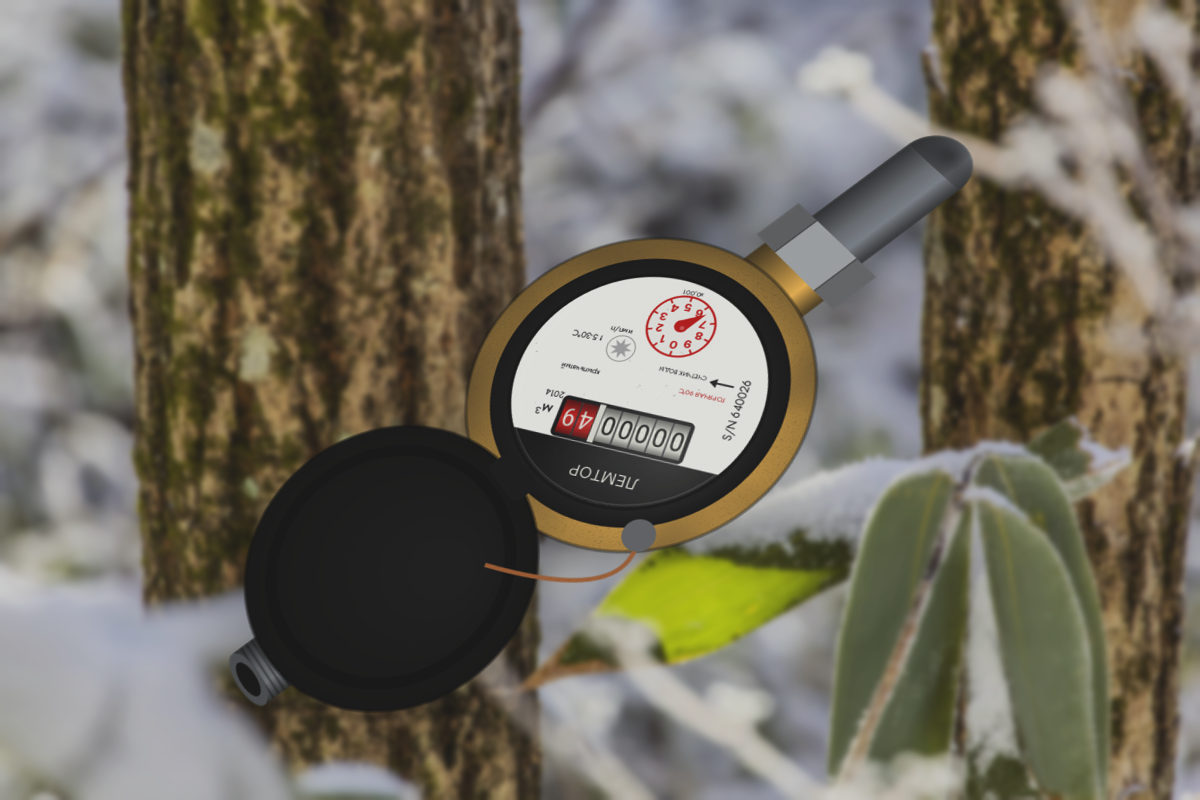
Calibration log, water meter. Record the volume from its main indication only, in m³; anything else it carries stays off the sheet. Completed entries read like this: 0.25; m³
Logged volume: 0.496; m³
